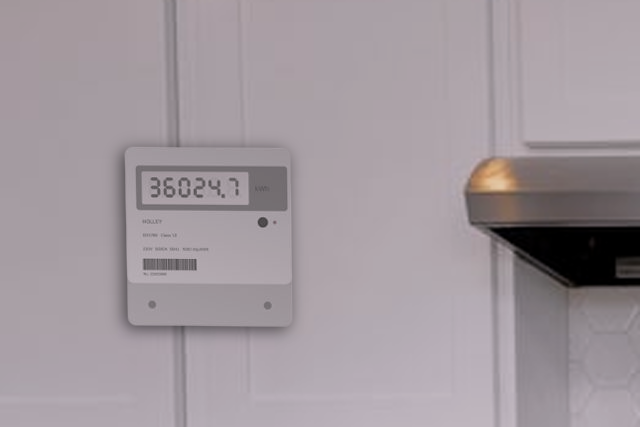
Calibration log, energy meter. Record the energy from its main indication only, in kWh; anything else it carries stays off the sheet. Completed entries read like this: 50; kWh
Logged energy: 36024.7; kWh
